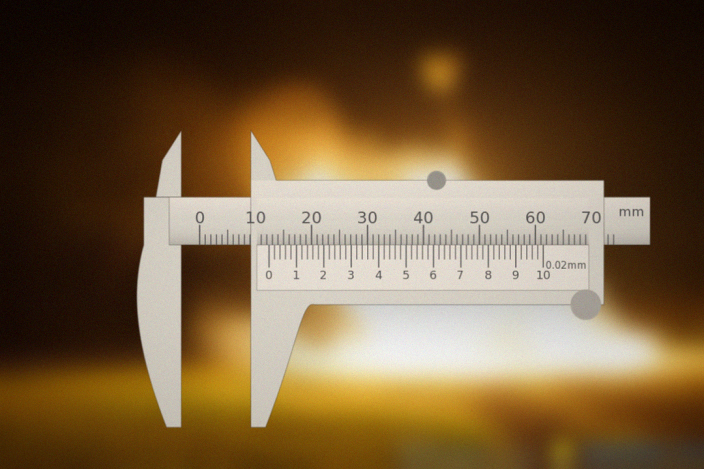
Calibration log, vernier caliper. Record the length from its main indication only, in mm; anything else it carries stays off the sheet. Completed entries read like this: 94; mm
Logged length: 12.4; mm
